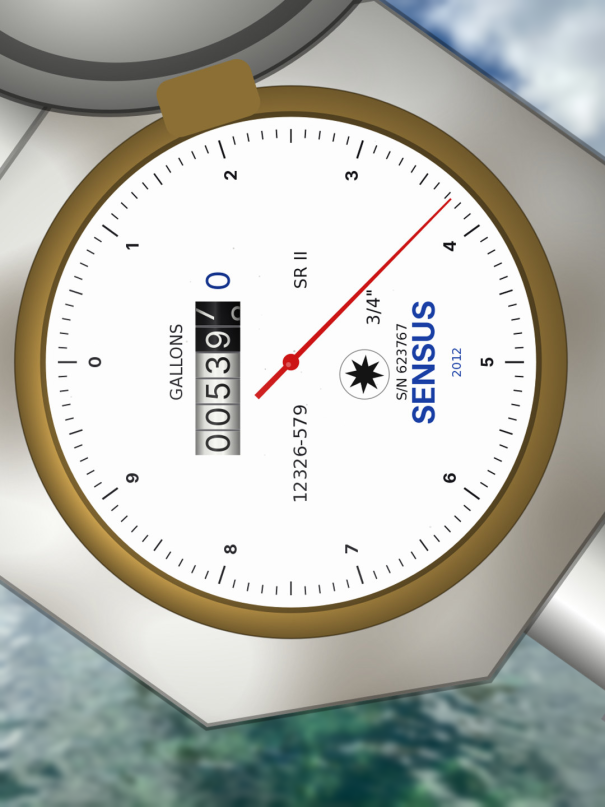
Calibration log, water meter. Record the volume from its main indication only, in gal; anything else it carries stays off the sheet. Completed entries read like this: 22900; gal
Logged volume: 53973.7; gal
